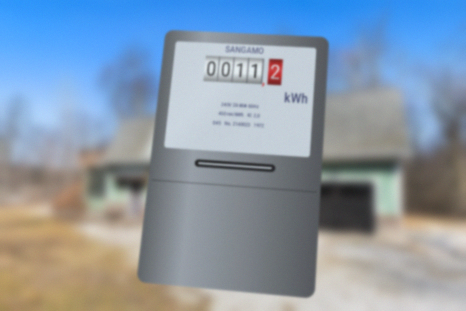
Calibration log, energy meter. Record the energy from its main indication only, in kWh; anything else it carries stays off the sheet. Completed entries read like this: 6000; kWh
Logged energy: 11.2; kWh
